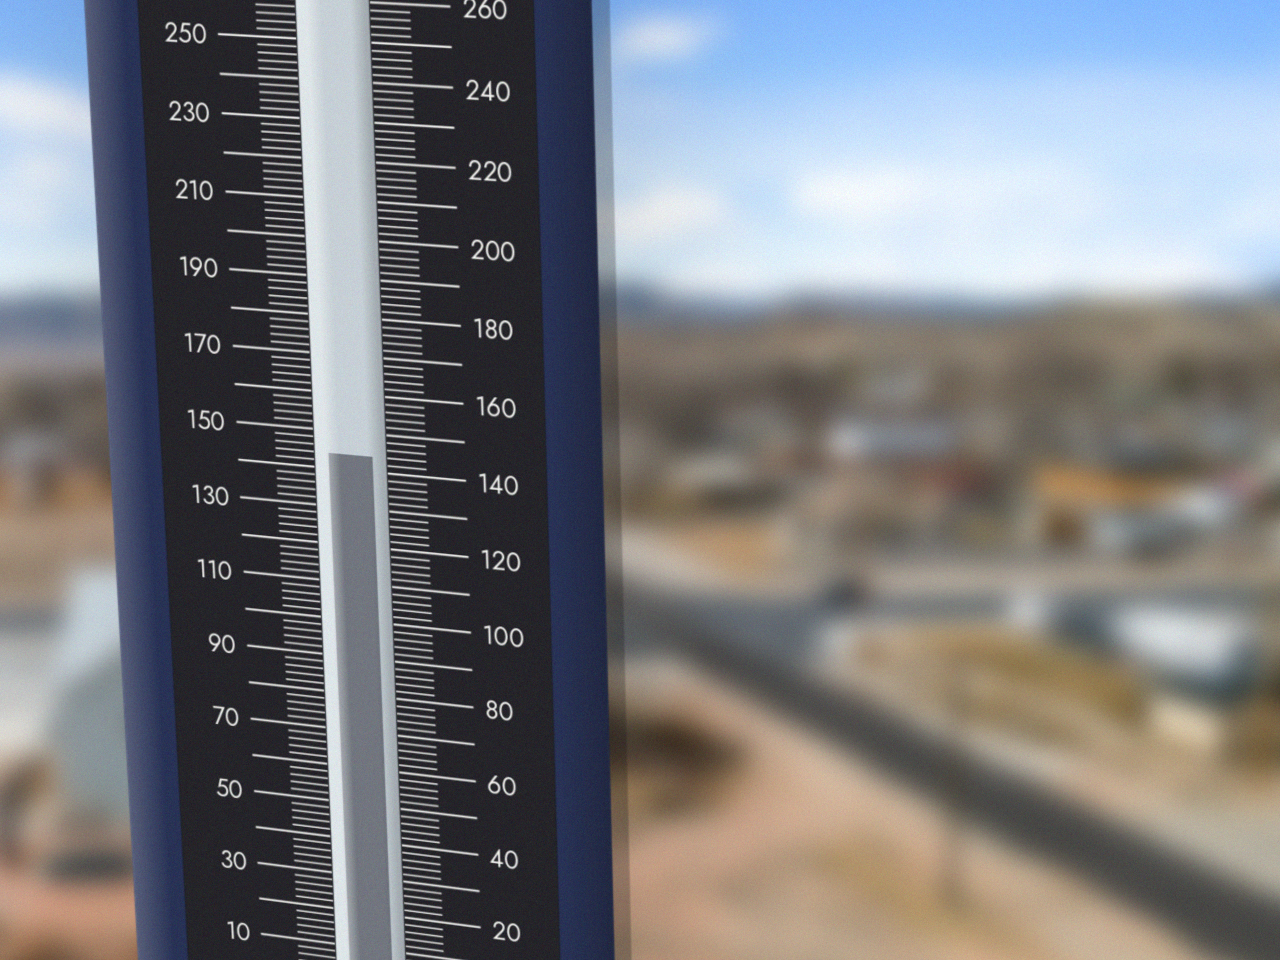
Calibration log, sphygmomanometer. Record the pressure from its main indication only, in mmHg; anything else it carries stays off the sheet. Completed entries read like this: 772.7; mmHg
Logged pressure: 144; mmHg
